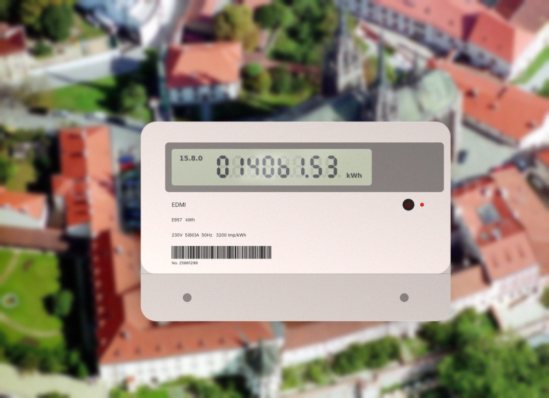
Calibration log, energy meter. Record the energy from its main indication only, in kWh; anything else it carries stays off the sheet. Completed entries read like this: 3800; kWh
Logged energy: 14061.53; kWh
